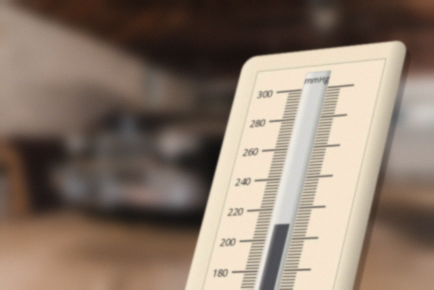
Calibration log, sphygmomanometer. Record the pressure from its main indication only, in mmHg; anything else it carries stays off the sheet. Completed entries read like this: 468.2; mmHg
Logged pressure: 210; mmHg
